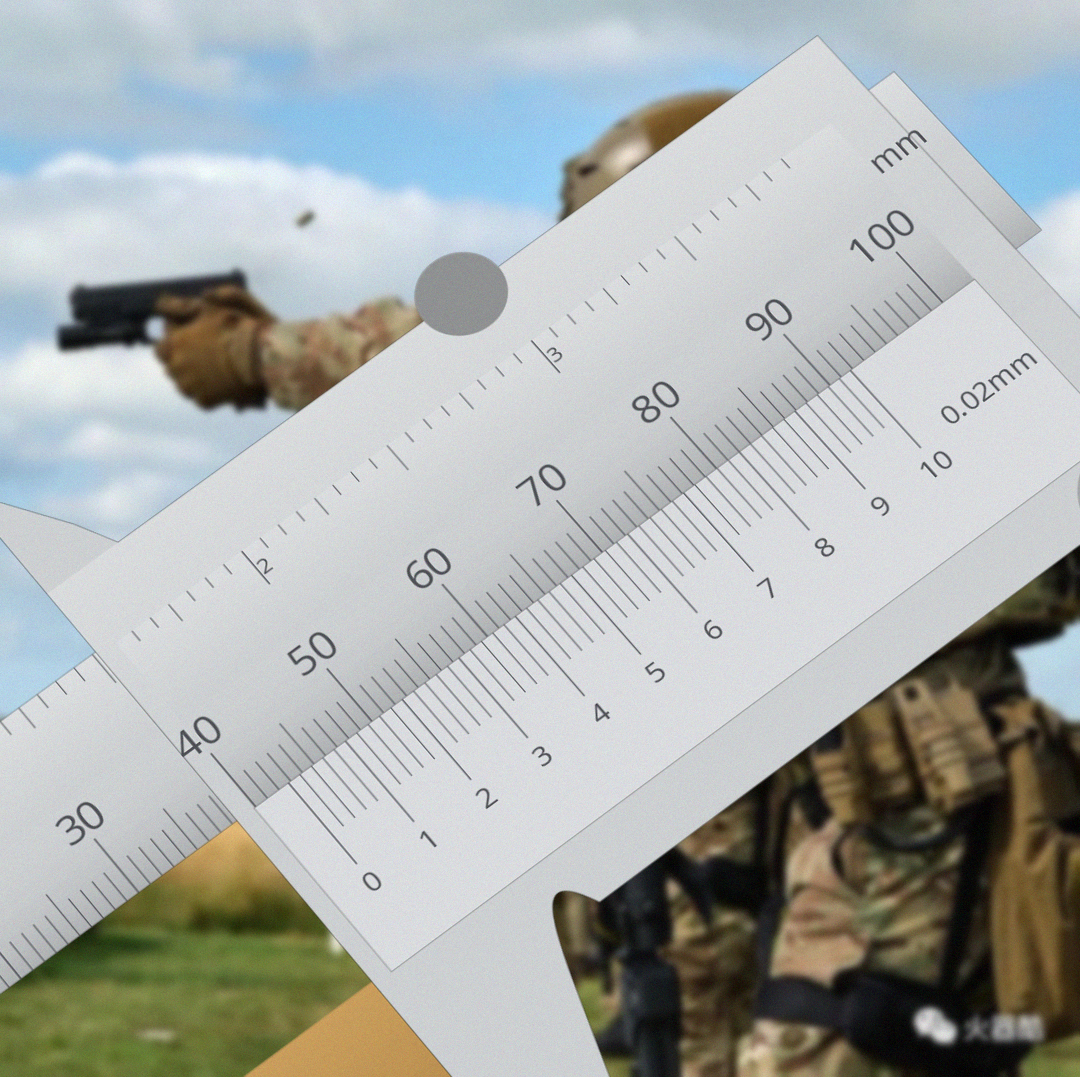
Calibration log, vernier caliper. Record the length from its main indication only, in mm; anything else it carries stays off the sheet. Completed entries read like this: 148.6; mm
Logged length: 42.8; mm
